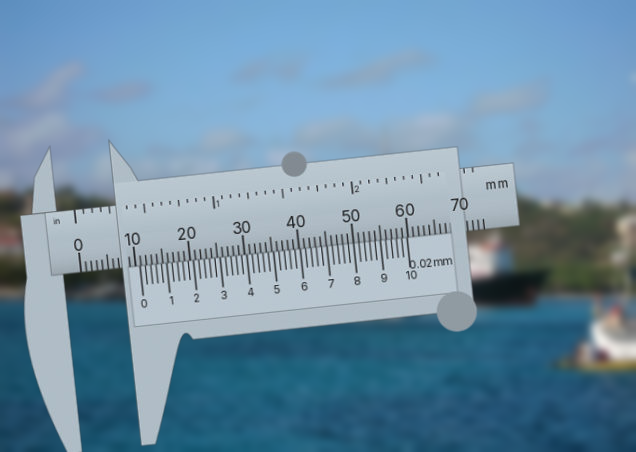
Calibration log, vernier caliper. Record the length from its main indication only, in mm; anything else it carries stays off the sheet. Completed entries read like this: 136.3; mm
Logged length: 10.8; mm
